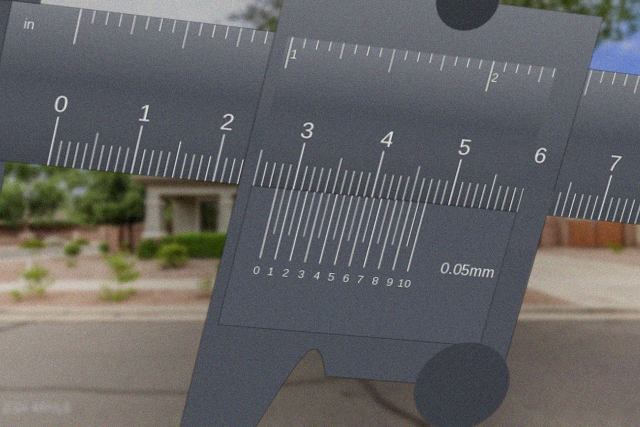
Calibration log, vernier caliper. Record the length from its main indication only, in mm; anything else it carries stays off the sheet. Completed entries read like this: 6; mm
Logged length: 28.0; mm
